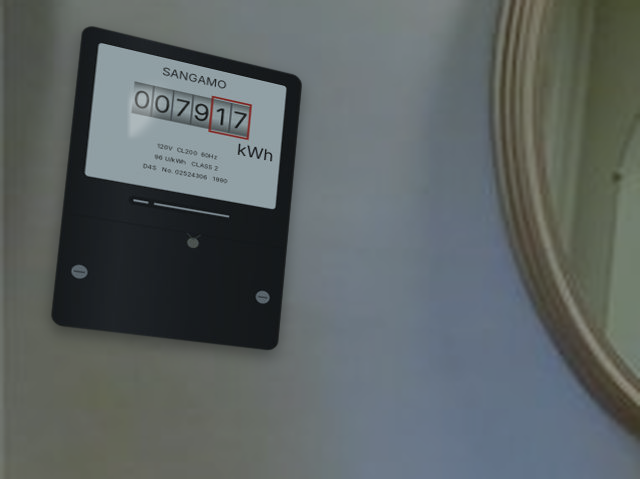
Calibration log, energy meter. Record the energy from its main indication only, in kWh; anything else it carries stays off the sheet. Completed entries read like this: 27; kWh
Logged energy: 79.17; kWh
